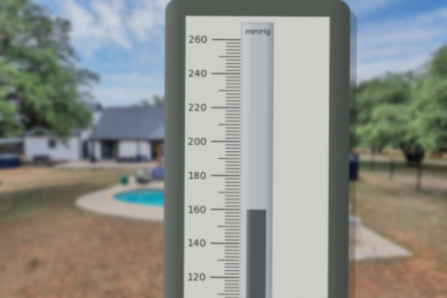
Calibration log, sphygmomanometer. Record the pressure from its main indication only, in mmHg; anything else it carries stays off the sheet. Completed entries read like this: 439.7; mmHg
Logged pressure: 160; mmHg
